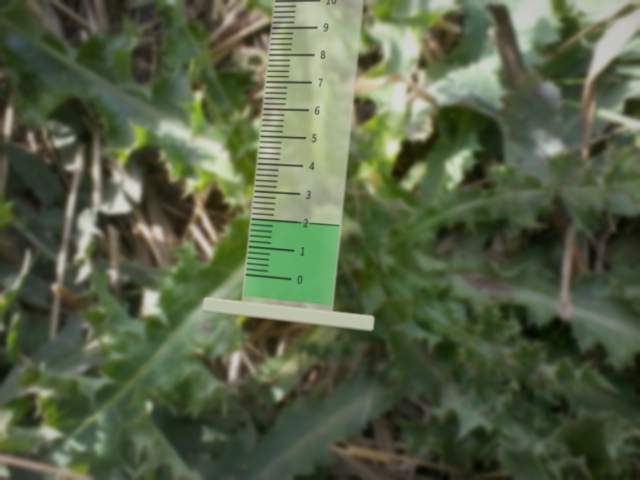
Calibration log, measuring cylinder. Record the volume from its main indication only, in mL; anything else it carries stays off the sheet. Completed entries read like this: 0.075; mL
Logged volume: 2; mL
